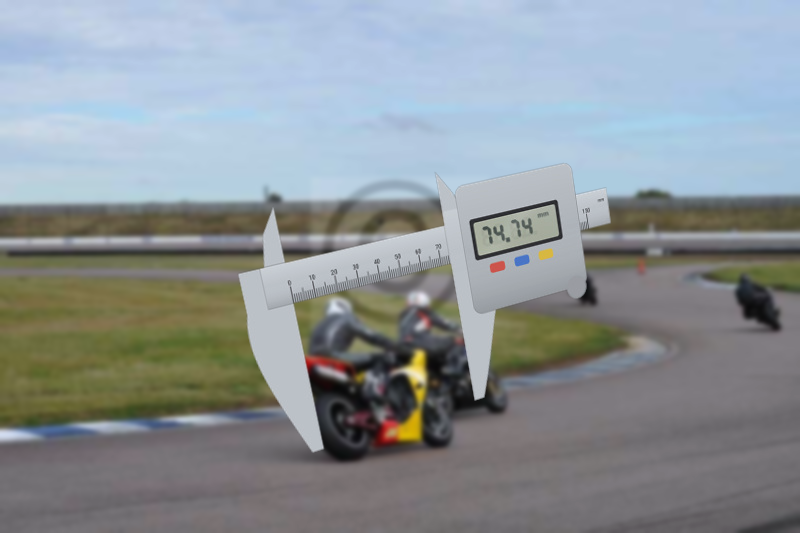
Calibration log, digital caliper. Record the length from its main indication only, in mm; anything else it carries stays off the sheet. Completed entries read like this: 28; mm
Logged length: 74.74; mm
